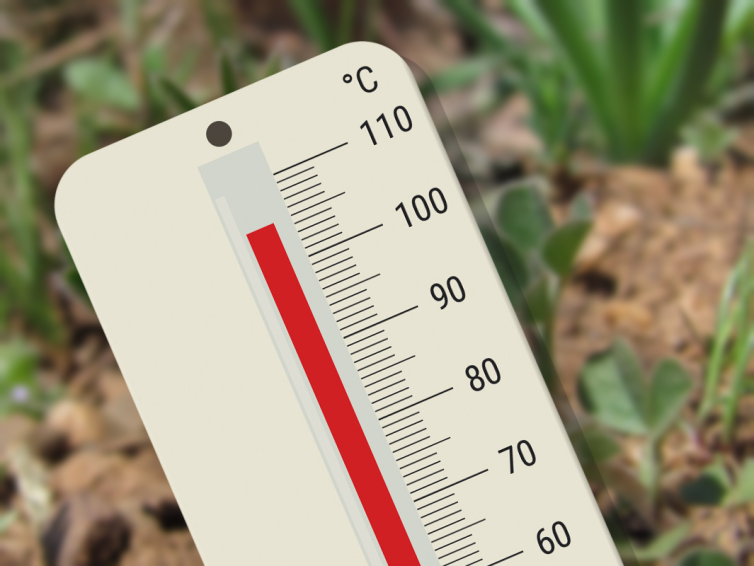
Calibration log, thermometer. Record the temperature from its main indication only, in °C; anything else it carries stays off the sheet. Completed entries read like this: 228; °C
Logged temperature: 105; °C
